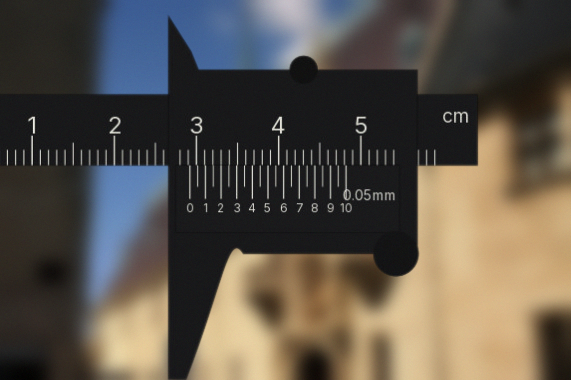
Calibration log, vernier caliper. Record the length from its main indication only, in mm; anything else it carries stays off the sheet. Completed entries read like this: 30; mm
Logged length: 29.2; mm
